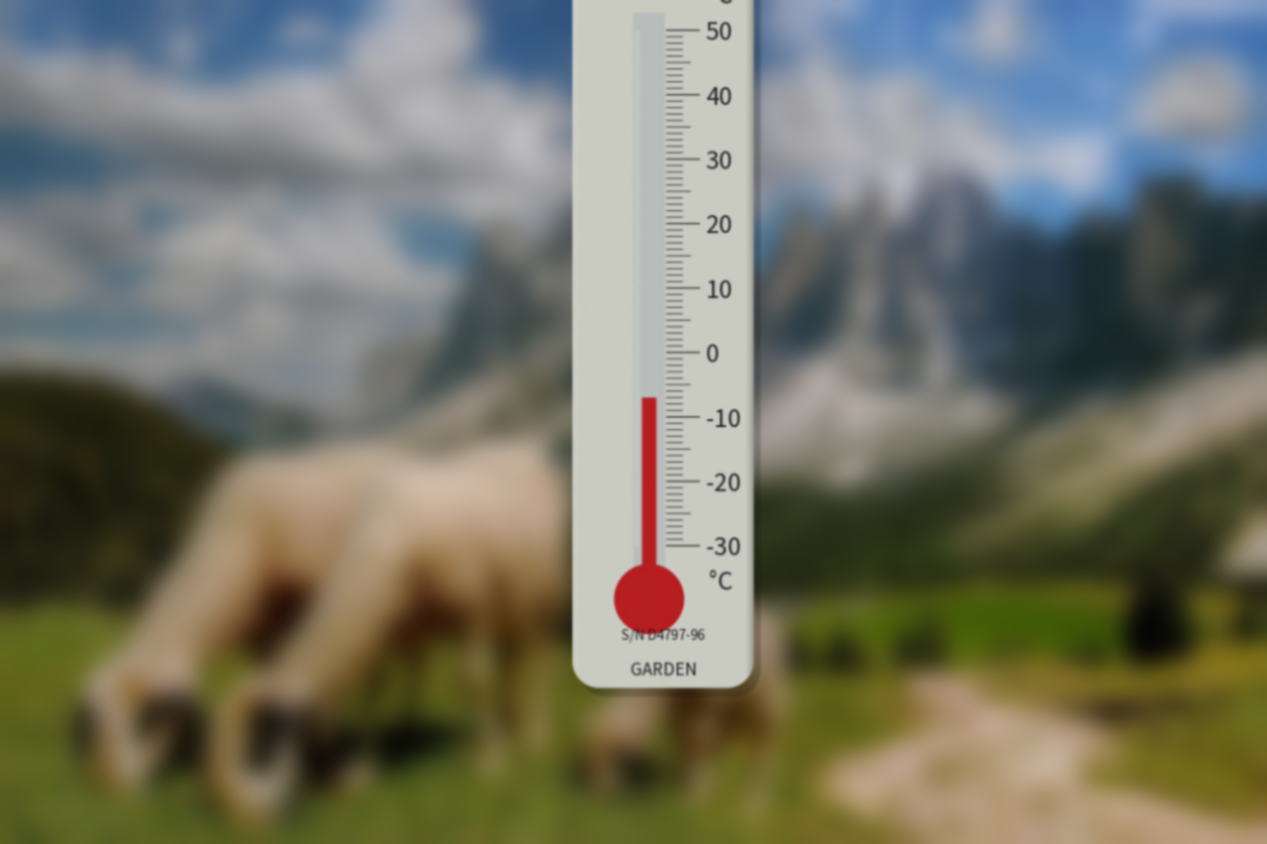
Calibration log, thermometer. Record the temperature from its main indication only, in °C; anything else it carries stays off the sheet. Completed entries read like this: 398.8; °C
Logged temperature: -7; °C
